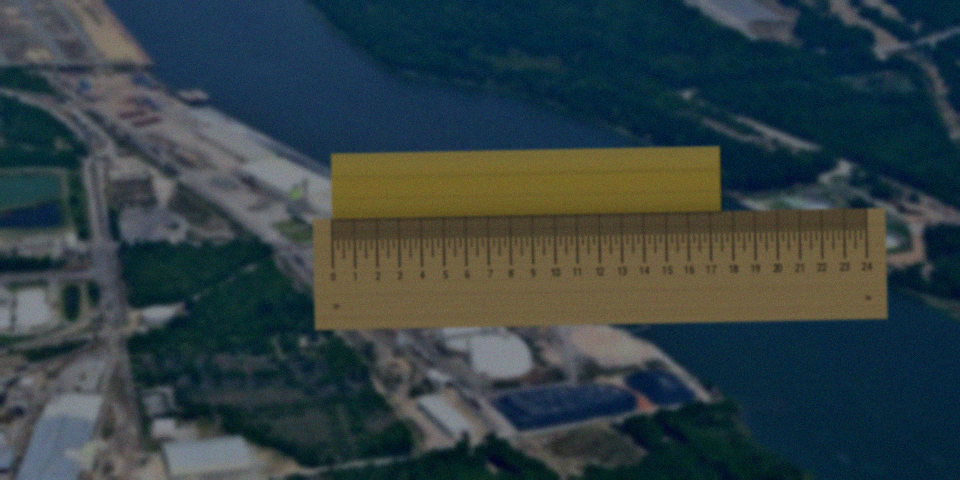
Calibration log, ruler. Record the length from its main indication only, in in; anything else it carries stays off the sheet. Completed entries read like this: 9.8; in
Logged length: 17.5; in
